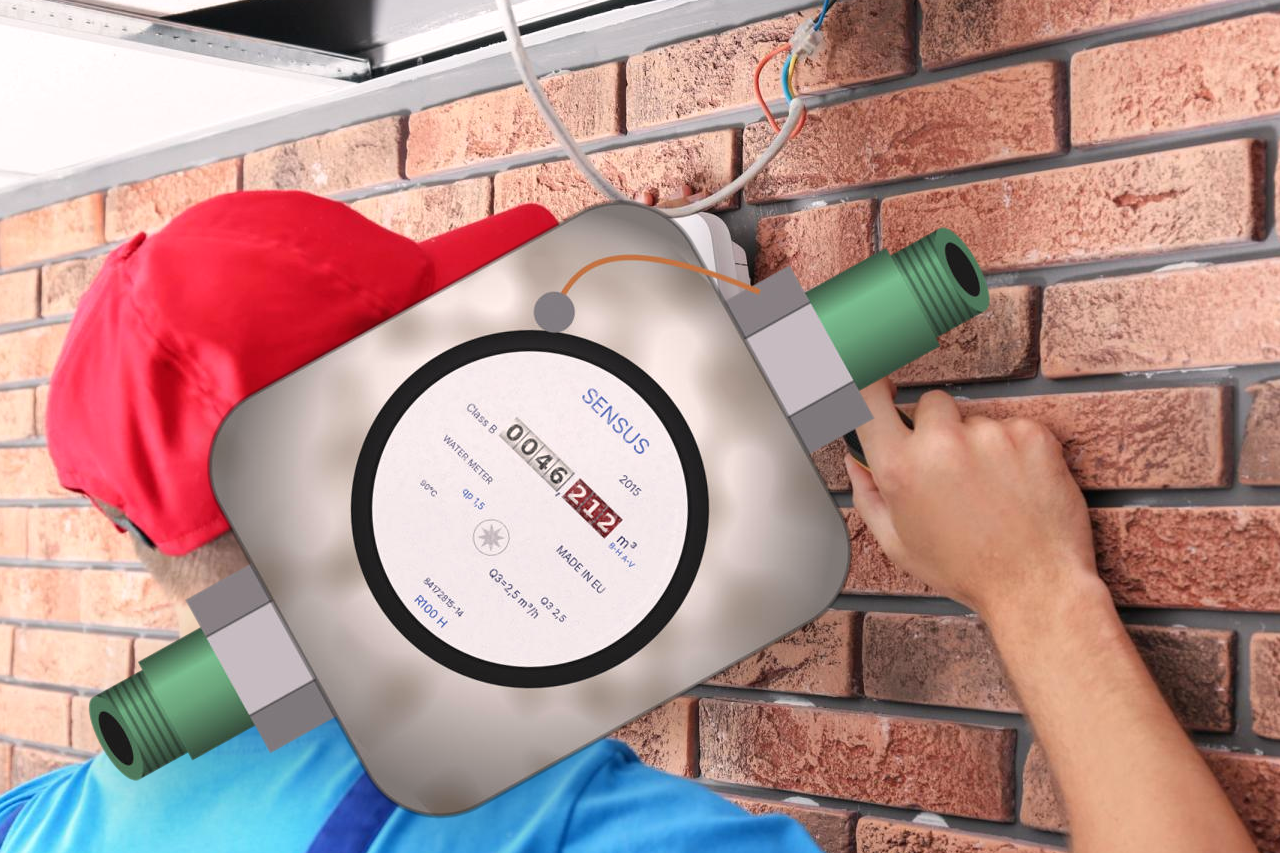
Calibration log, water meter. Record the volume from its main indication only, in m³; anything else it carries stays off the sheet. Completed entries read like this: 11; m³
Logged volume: 46.212; m³
